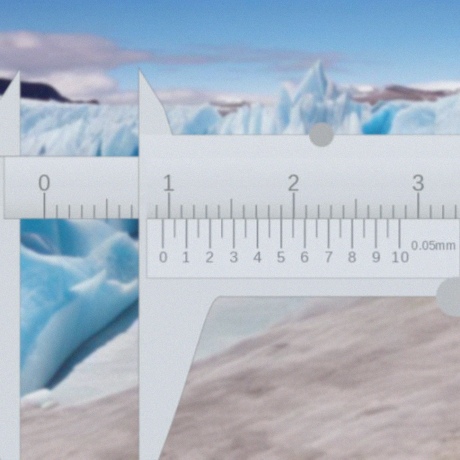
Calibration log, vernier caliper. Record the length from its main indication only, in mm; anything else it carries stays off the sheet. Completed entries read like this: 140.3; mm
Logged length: 9.5; mm
